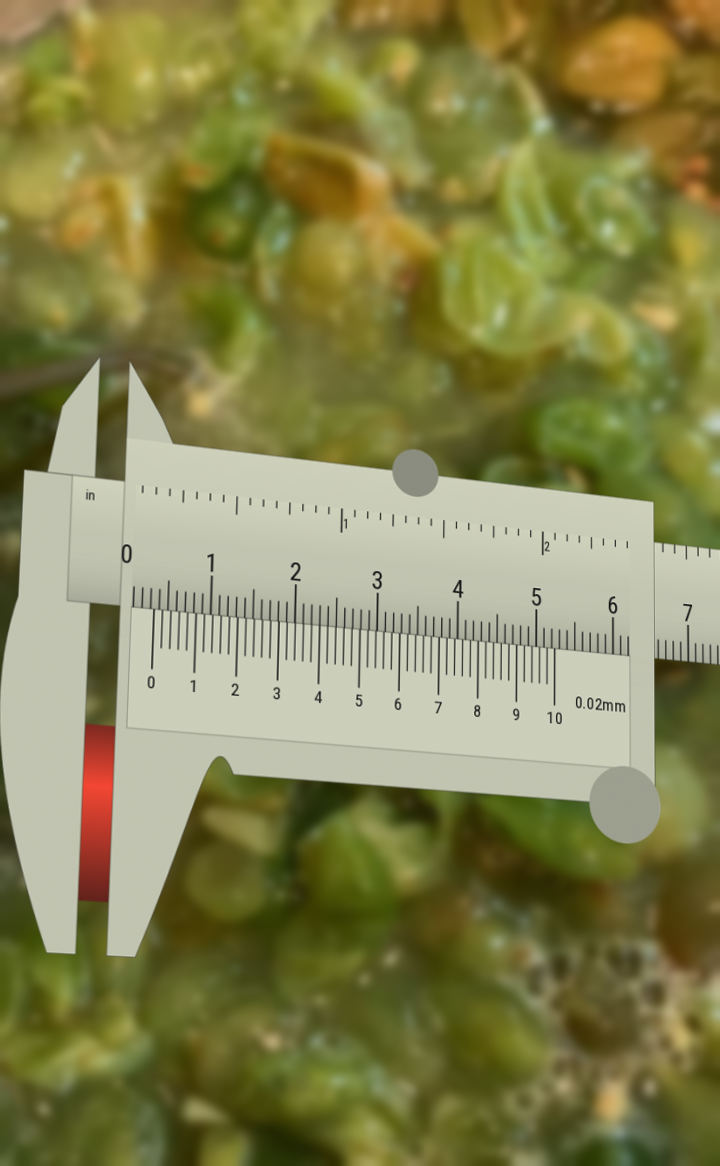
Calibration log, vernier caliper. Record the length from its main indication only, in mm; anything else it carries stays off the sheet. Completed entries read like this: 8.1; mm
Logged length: 3.4; mm
